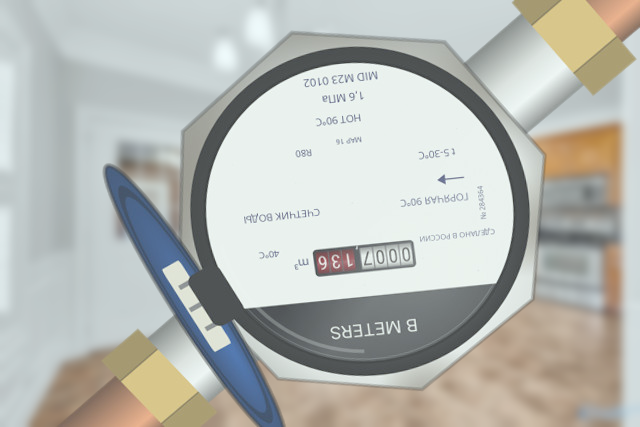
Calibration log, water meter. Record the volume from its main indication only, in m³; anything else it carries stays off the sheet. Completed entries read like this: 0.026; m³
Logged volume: 7.136; m³
